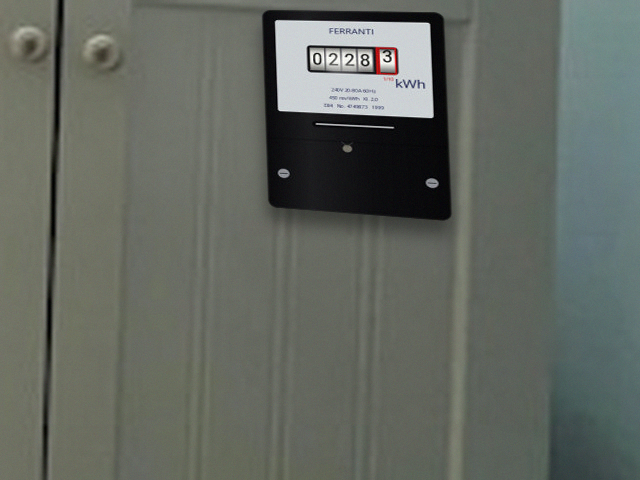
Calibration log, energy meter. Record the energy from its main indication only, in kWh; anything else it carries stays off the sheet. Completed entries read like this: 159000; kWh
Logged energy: 228.3; kWh
